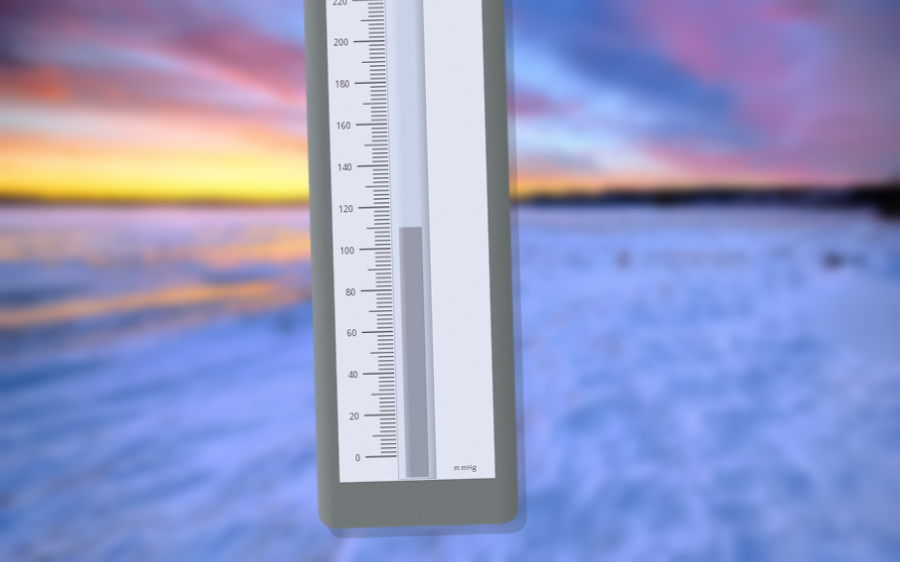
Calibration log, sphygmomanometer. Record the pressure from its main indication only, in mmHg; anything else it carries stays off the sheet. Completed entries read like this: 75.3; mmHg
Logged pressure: 110; mmHg
